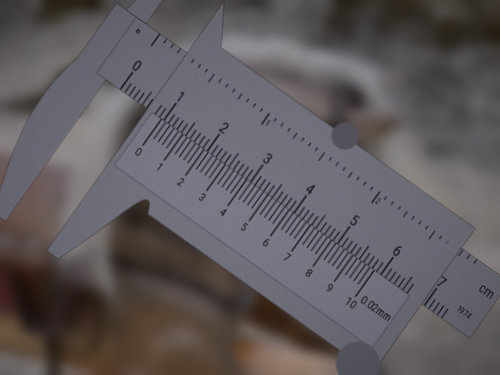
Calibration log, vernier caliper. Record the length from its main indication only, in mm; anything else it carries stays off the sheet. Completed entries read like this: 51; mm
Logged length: 9.5; mm
